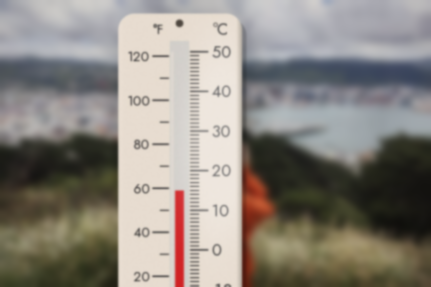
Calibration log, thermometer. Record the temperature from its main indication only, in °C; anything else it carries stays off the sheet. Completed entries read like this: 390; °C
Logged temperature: 15; °C
